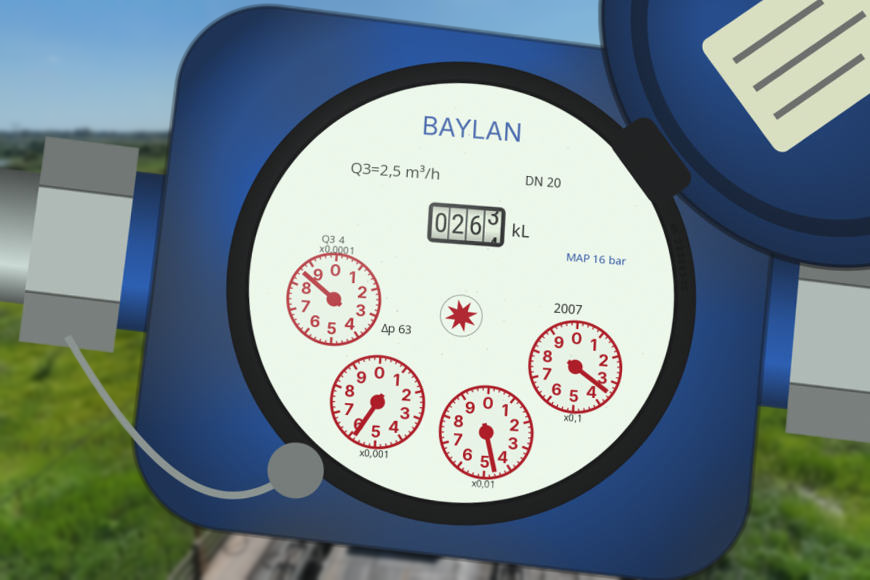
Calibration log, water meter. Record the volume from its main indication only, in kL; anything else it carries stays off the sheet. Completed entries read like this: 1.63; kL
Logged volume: 263.3458; kL
